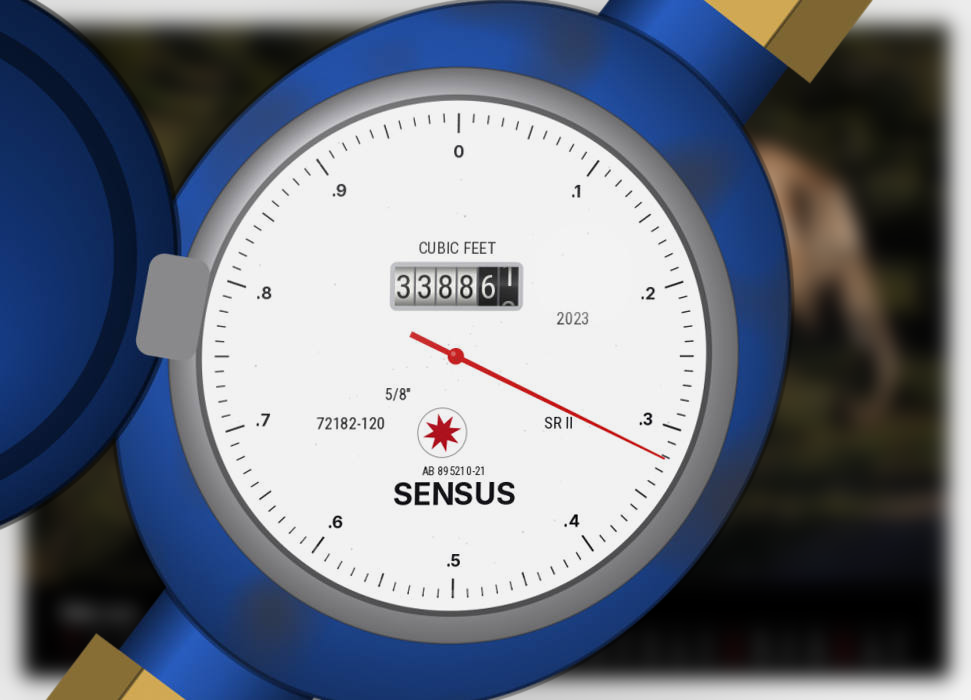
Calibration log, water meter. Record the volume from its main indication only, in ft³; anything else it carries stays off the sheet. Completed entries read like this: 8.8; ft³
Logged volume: 338861.32; ft³
